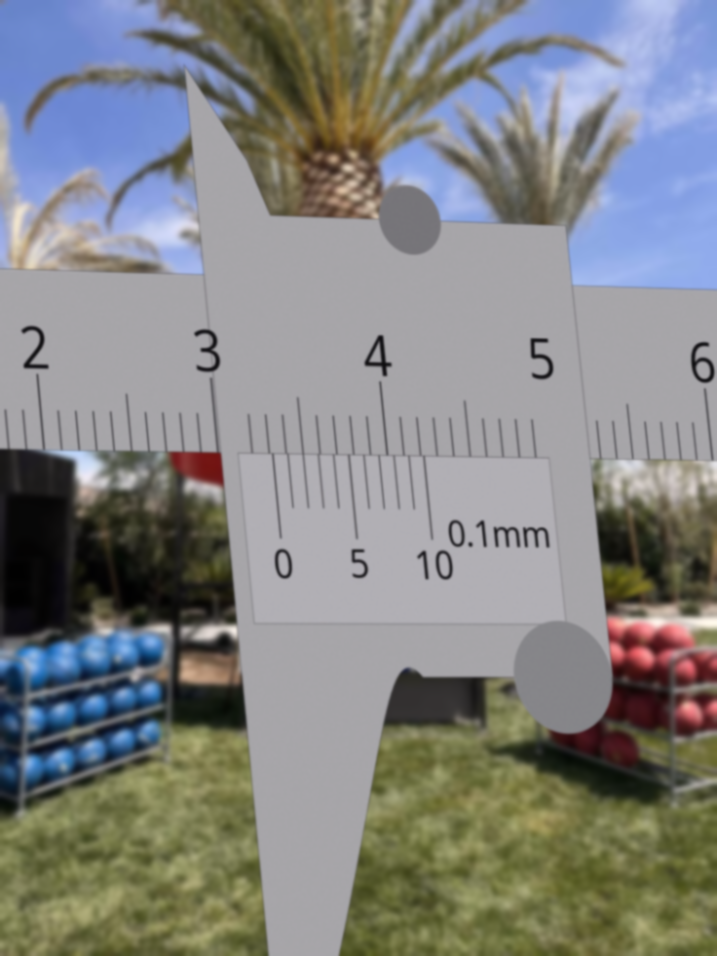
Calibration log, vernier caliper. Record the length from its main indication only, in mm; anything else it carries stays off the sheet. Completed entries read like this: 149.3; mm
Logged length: 33.2; mm
